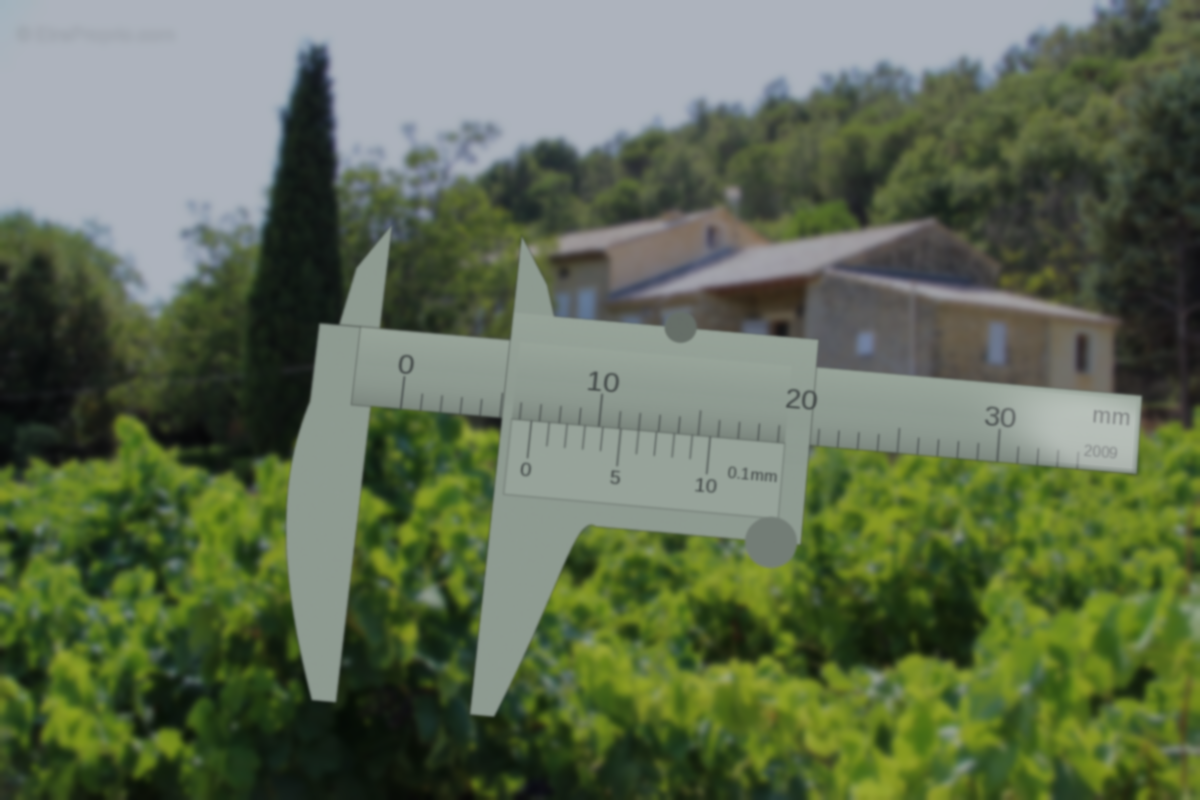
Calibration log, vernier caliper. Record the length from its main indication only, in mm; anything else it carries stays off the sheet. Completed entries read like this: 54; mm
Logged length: 6.6; mm
